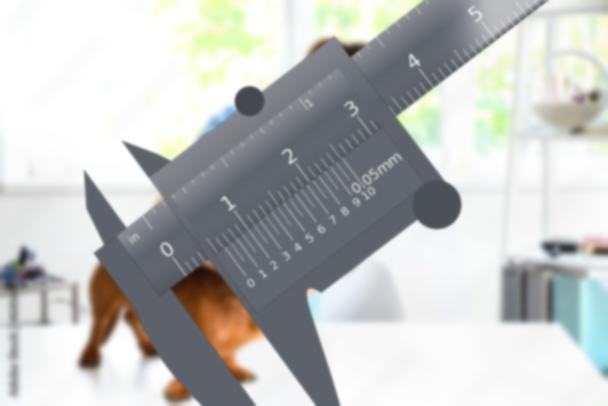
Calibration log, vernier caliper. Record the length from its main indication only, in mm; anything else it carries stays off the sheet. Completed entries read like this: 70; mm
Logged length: 6.2; mm
